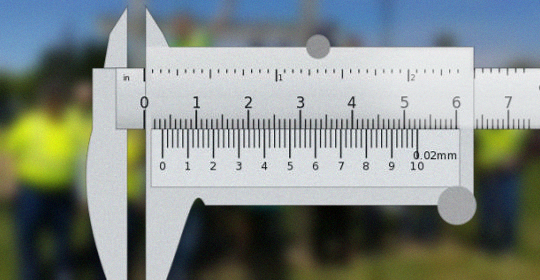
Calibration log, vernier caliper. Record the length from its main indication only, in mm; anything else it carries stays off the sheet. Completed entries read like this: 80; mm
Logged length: 3.5; mm
